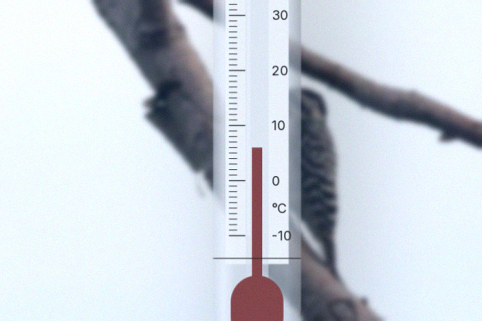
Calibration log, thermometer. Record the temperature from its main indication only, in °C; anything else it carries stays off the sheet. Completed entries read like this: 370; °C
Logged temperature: 6; °C
